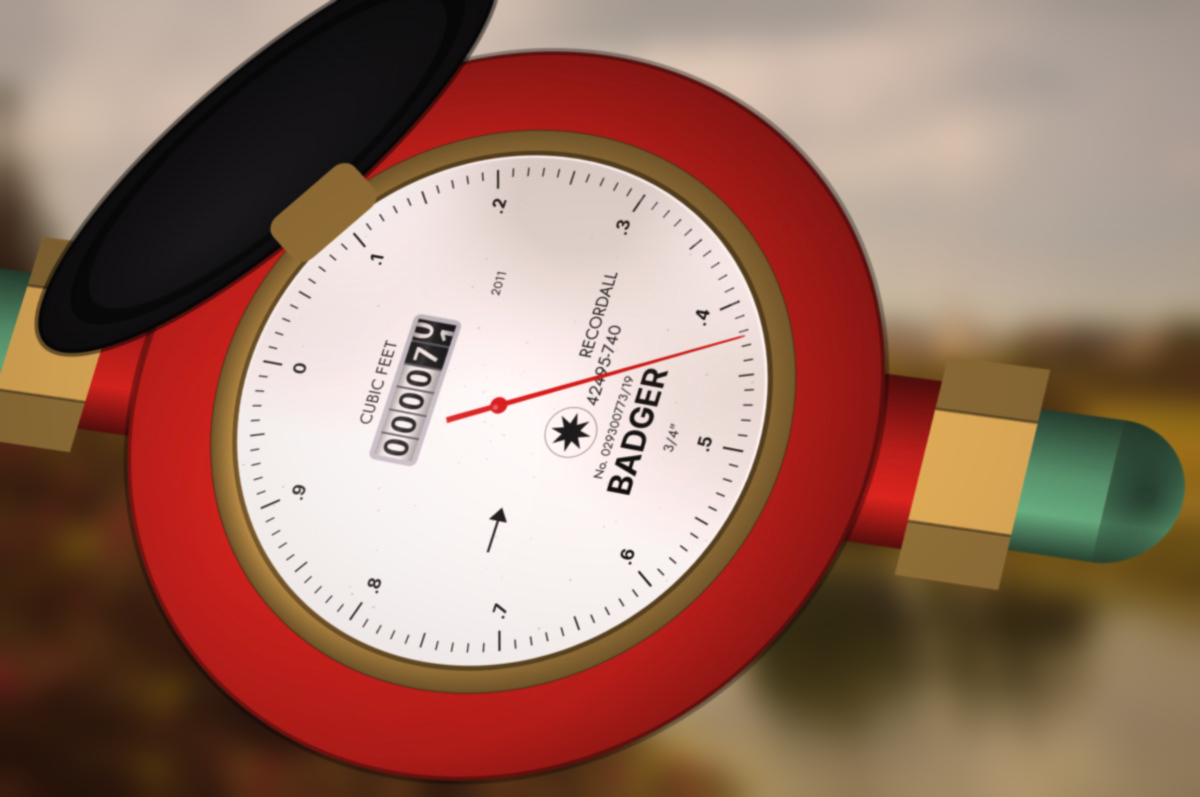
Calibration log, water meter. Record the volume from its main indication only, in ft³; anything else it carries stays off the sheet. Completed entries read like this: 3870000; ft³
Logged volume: 70.42; ft³
